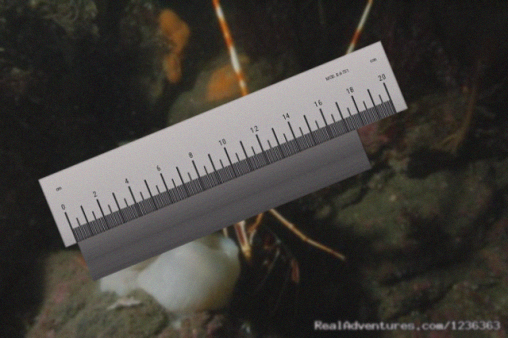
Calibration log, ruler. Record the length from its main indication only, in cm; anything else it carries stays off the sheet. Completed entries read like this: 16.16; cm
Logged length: 17.5; cm
